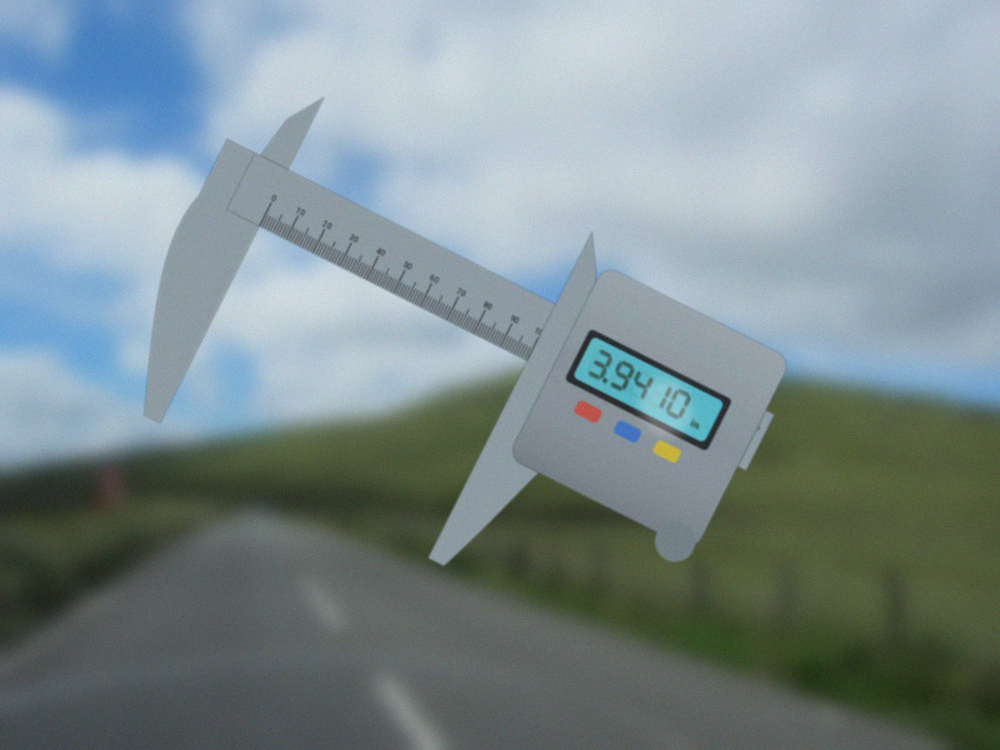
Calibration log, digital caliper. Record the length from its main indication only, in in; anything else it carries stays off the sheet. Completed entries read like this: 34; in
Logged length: 3.9410; in
